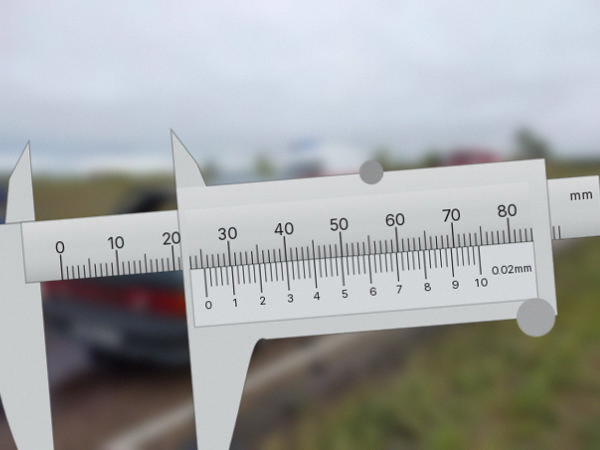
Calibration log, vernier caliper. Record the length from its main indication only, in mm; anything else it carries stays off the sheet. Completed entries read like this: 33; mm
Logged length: 25.4; mm
